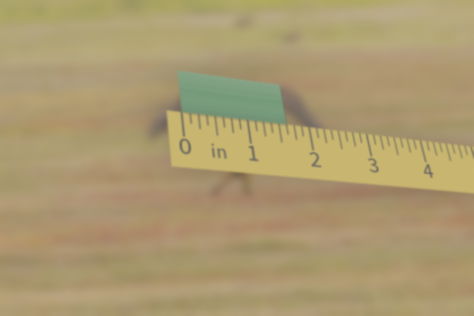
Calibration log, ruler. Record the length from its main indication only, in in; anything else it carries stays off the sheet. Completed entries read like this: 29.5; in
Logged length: 1.625; in
